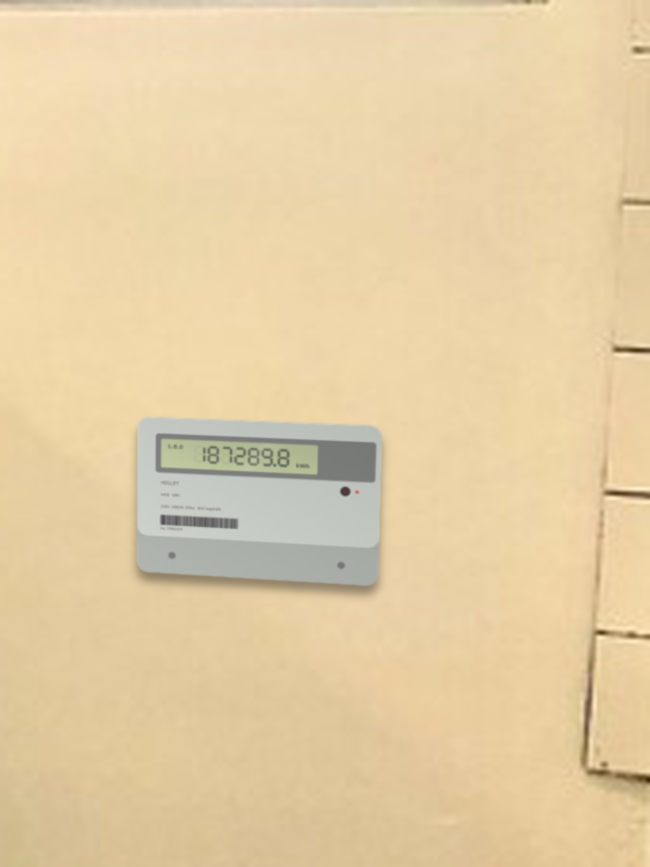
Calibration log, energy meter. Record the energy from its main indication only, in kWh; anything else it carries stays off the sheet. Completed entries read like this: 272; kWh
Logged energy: 187289.8; kWh
